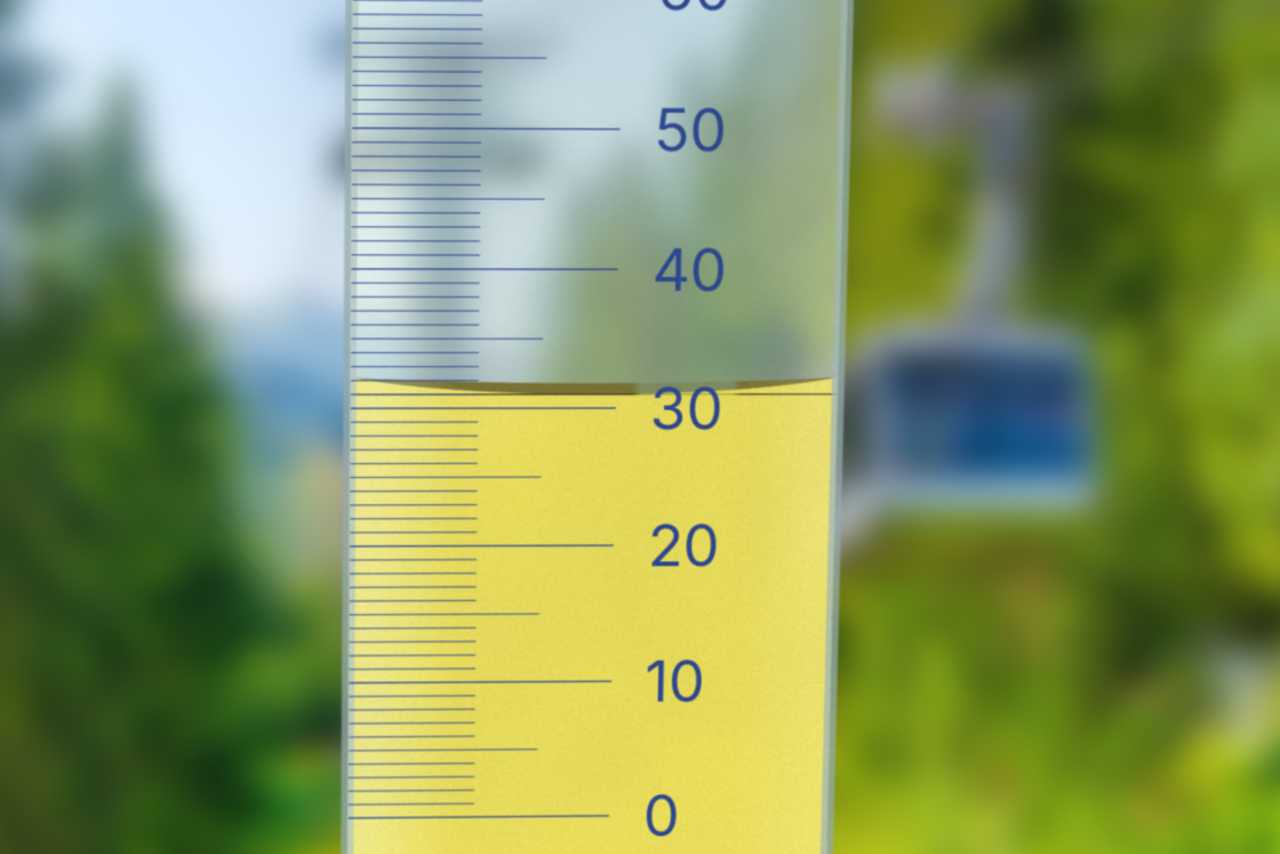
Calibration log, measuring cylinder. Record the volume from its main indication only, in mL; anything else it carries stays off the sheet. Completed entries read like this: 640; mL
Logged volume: 31; mL
